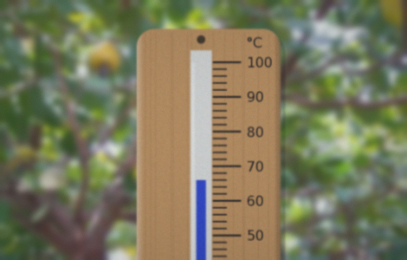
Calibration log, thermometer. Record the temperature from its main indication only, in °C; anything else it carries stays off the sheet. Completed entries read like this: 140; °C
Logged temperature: 66; °C
